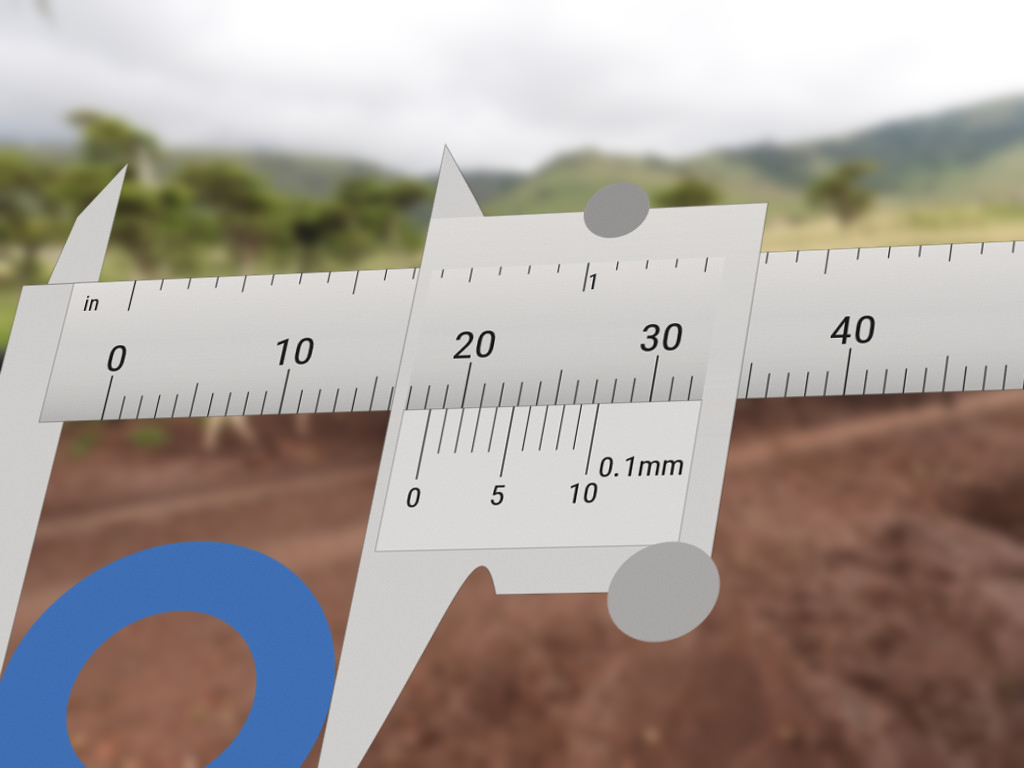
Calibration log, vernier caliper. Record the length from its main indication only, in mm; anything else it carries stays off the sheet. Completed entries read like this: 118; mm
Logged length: 18.3; mm
